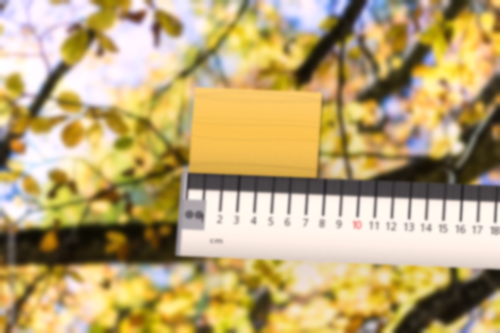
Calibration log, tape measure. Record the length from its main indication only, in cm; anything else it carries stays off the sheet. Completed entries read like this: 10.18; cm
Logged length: 7.5; cm
